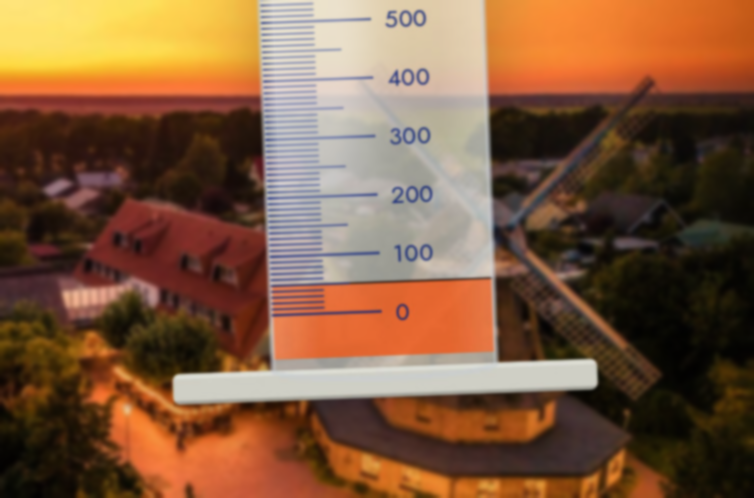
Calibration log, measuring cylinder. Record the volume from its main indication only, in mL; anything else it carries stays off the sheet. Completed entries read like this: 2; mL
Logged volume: 50; mL
